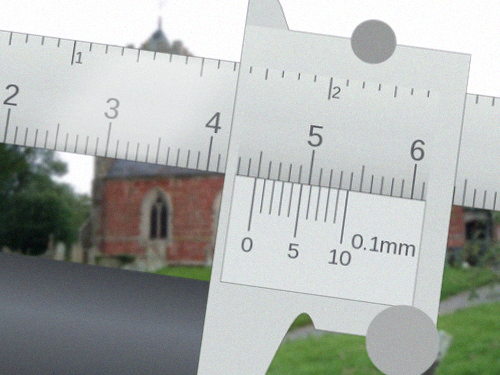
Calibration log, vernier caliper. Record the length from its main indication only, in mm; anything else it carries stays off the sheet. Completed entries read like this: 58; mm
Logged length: 44.8; mm
